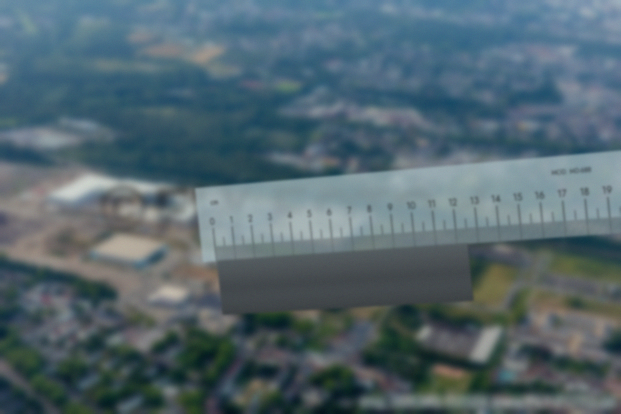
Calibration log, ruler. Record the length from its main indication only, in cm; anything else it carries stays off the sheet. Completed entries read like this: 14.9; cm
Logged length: 12.5; cm
